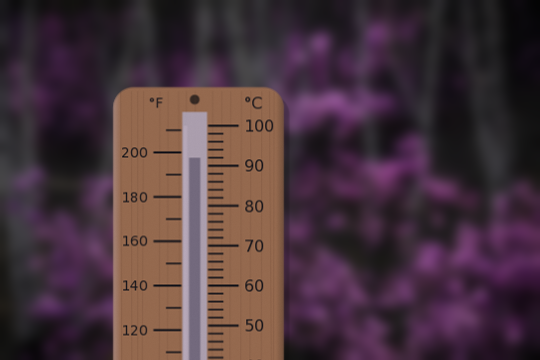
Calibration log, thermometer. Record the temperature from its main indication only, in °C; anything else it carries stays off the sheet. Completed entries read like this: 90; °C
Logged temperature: 92; °C
